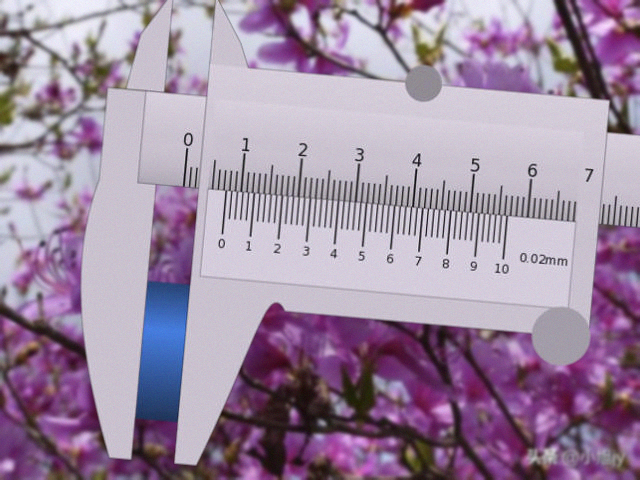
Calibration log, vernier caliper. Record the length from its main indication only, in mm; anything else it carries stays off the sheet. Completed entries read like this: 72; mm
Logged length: 7.4; mm
